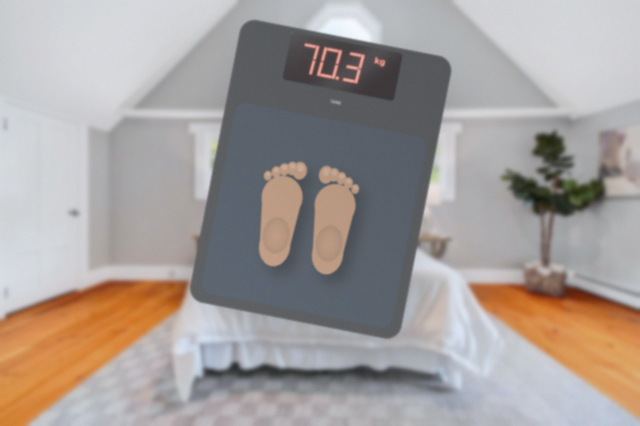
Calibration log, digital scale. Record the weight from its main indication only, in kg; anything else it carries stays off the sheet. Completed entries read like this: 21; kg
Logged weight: 70.3; kg
